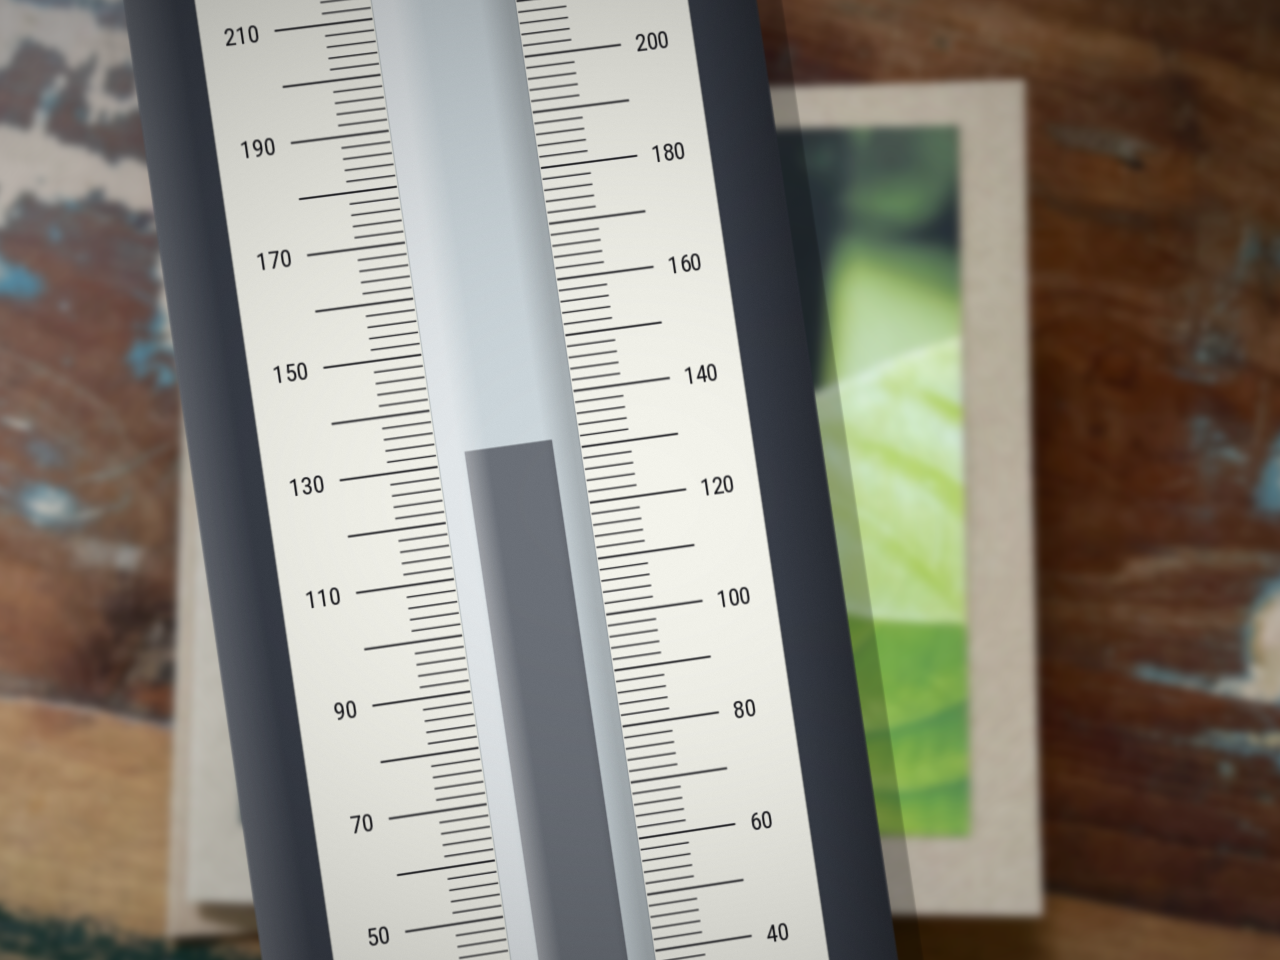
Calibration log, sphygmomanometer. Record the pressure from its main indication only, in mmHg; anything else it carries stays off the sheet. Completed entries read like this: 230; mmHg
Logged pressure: 132; mmHg
